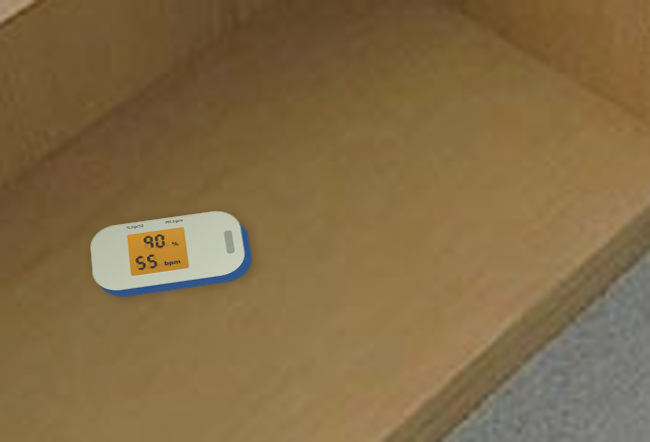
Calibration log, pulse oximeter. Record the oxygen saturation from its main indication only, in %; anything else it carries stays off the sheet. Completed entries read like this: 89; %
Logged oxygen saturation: 90; %
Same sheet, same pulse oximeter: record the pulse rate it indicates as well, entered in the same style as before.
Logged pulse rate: 55; bpm
